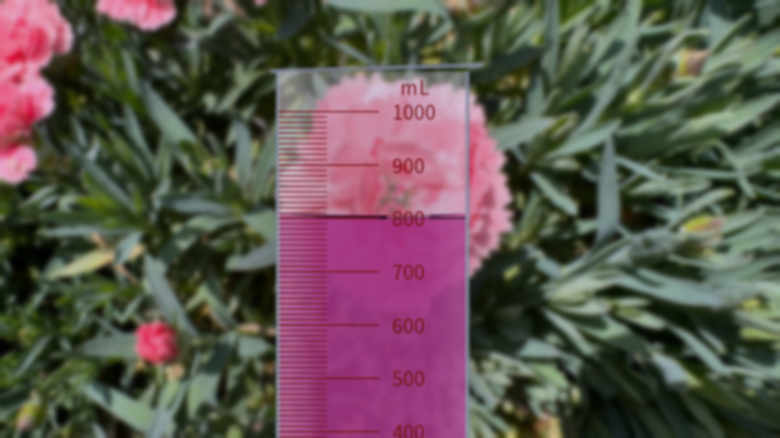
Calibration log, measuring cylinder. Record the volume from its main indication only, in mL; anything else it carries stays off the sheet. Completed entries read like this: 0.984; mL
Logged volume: 800; mL
